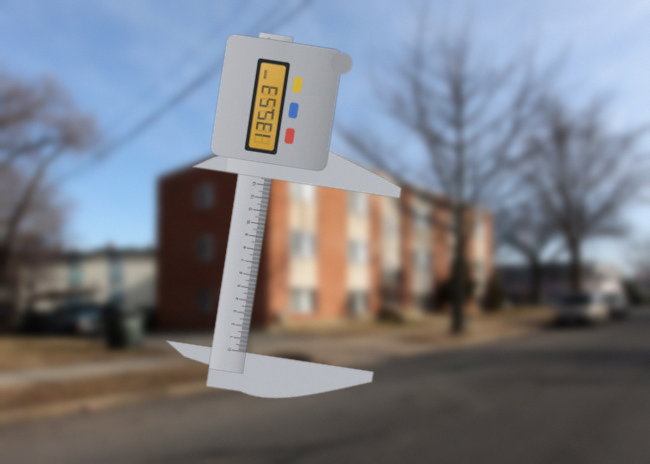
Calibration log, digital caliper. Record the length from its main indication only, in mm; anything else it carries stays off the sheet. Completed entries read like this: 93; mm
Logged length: 135.53; mm
